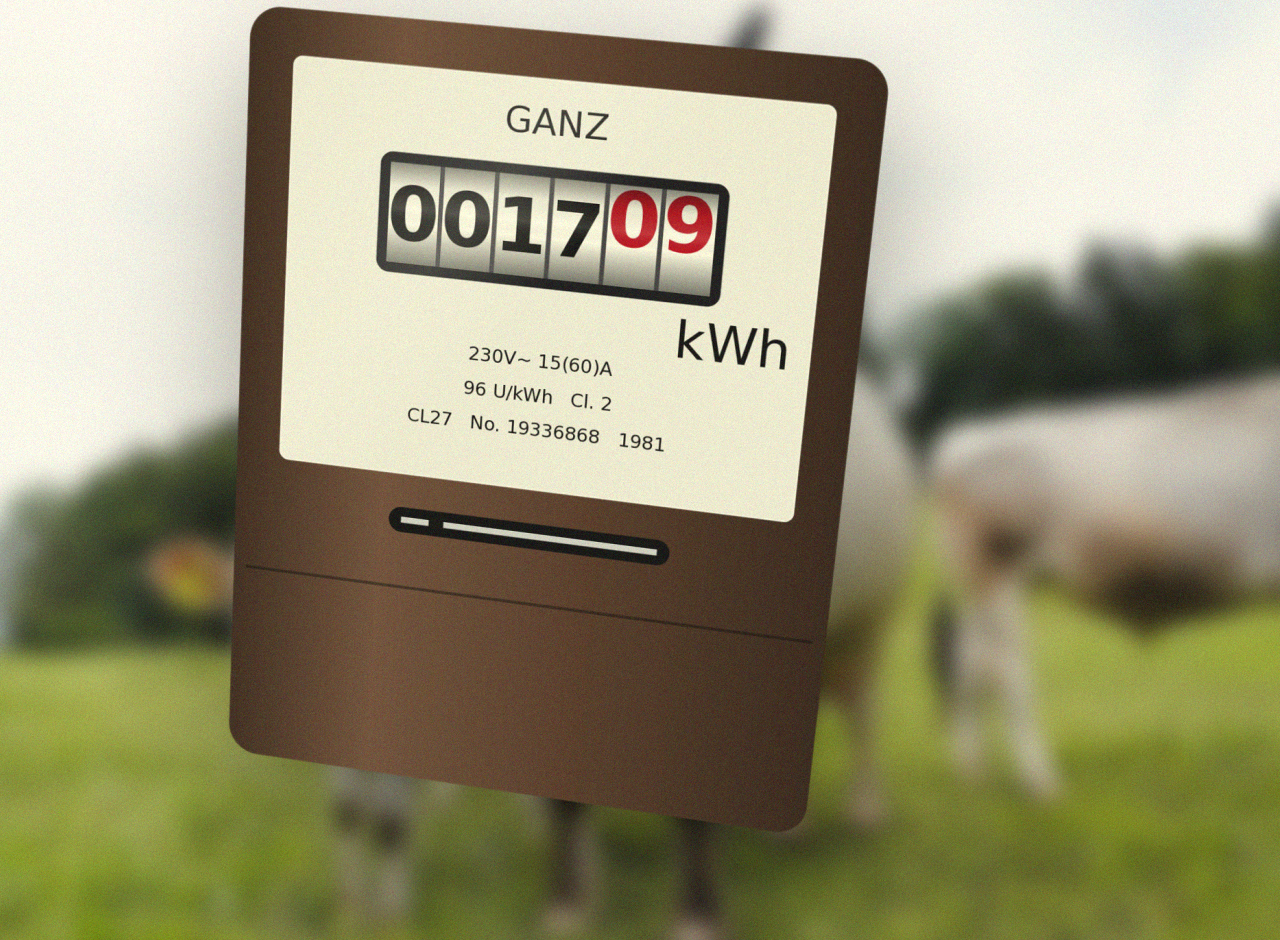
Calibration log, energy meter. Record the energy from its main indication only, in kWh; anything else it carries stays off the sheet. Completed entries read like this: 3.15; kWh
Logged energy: 17.09; kWh
